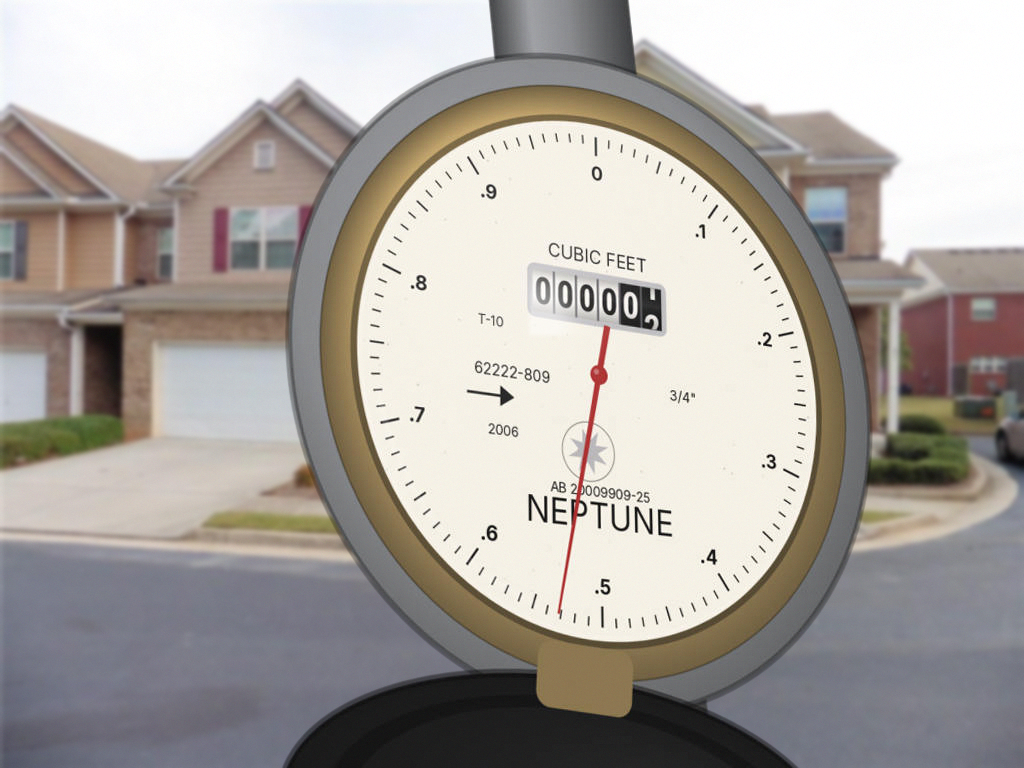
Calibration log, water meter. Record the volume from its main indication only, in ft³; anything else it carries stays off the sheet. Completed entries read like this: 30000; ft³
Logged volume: 1.53; ft³
